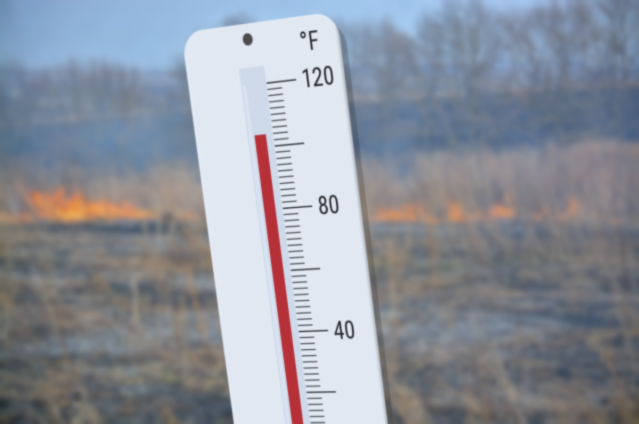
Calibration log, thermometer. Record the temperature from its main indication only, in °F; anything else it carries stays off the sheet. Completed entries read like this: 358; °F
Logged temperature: 104; °F
